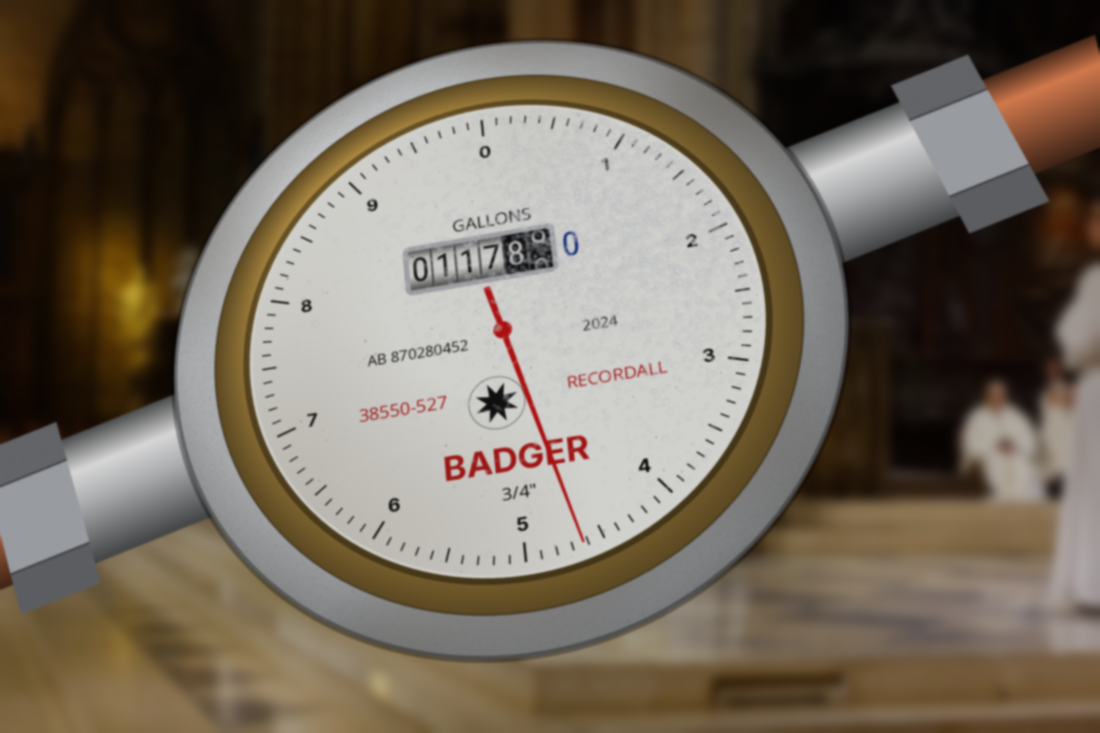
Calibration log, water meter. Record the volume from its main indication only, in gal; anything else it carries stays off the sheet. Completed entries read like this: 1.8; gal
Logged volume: 117884.6; gal
